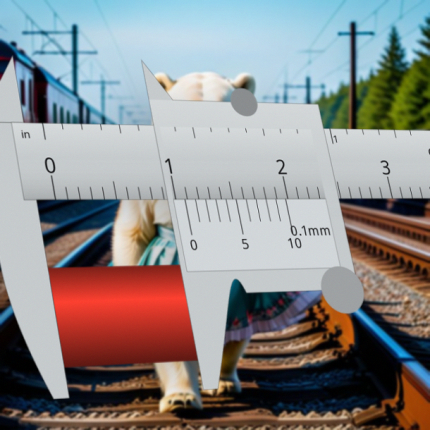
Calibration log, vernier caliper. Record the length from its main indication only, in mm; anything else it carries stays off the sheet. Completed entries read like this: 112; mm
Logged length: 10.8; mm
